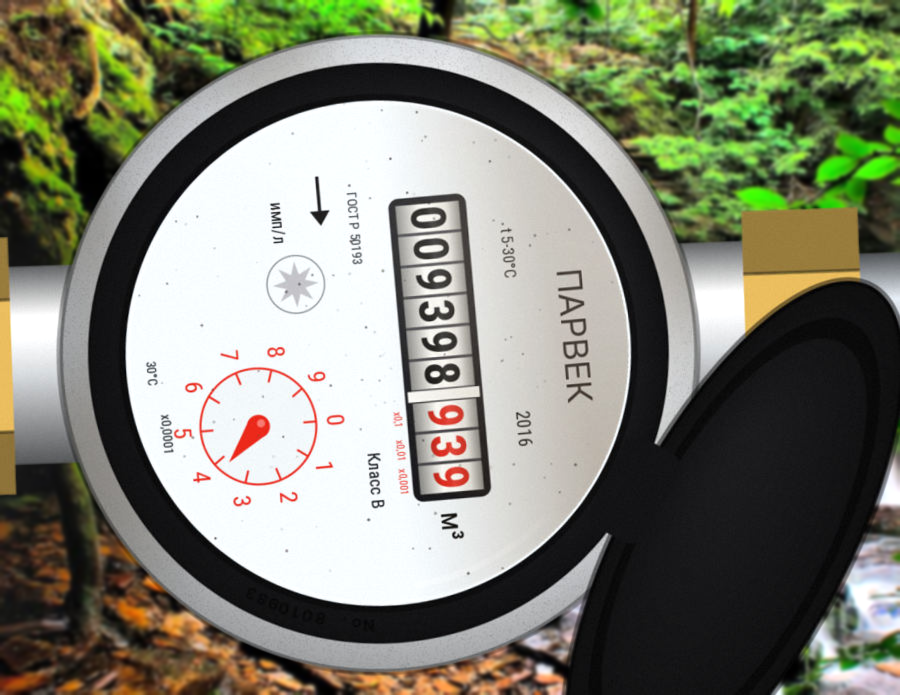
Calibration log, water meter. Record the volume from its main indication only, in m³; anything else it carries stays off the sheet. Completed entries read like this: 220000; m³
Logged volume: 9398.9393; m³
